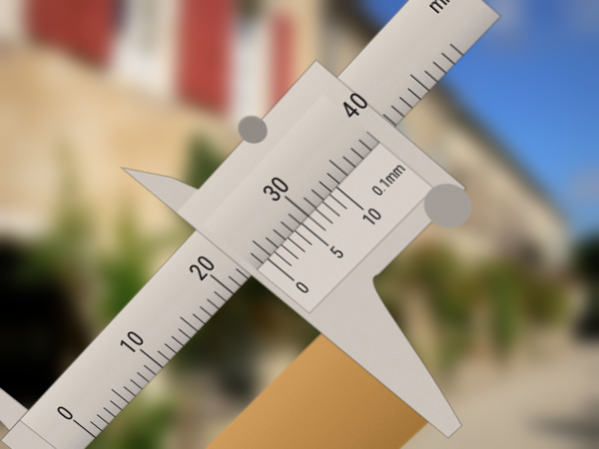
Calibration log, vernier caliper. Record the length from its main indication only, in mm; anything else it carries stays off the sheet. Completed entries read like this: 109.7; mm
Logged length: 24.6; mm
